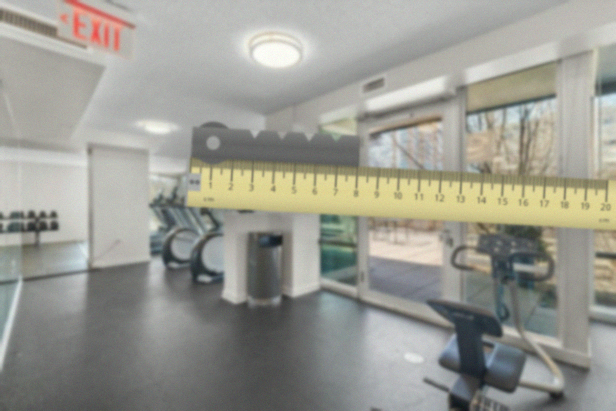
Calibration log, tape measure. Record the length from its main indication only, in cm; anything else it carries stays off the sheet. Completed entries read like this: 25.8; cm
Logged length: 8; cm
